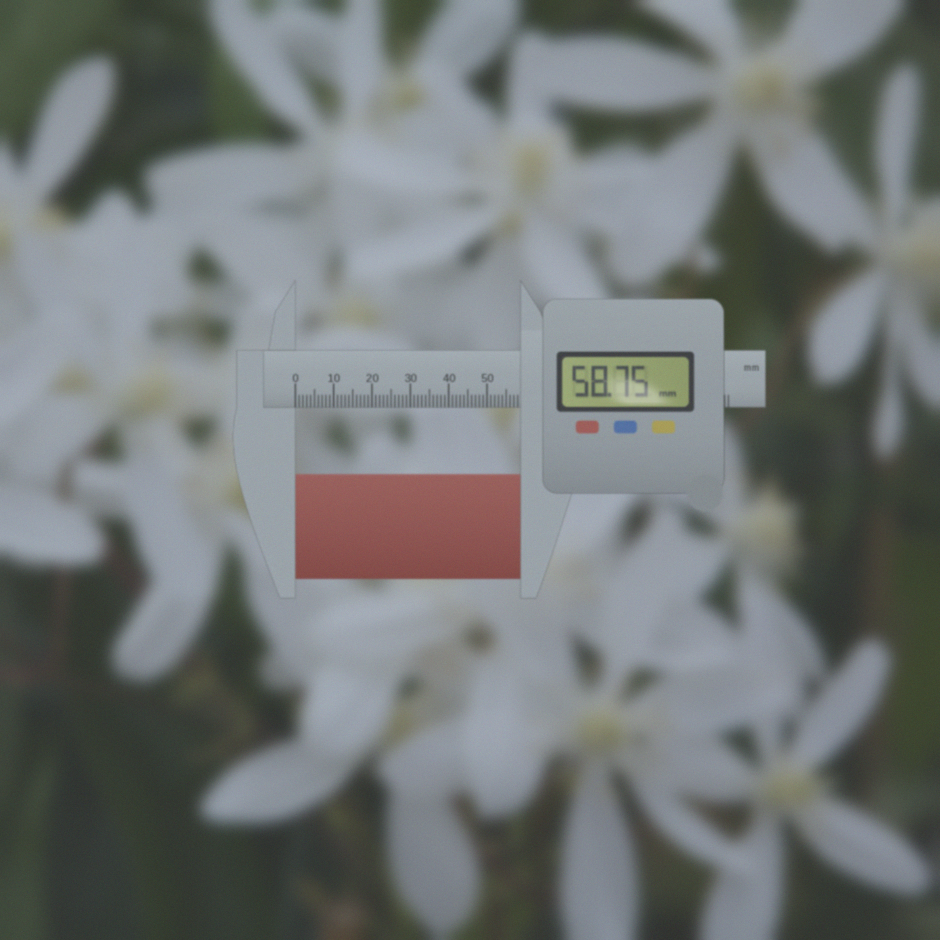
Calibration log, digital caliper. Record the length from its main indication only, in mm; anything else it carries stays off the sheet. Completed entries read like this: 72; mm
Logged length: 58.75; mm
